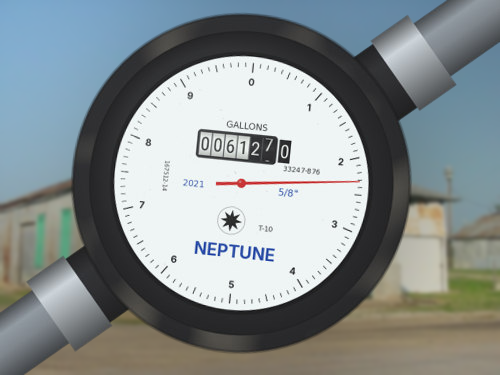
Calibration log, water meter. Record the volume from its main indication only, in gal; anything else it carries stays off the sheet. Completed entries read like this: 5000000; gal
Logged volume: 61272.3; gal
